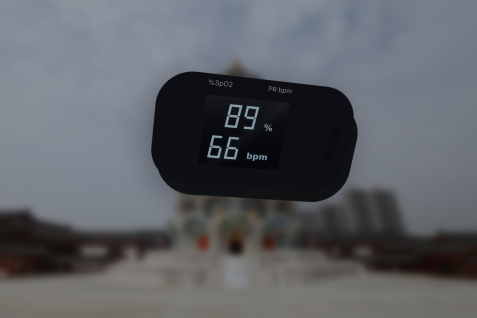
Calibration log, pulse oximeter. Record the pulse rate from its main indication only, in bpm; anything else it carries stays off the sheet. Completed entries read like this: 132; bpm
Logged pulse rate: 66; bpm
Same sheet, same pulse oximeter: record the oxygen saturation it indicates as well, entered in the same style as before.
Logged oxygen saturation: 89; %
